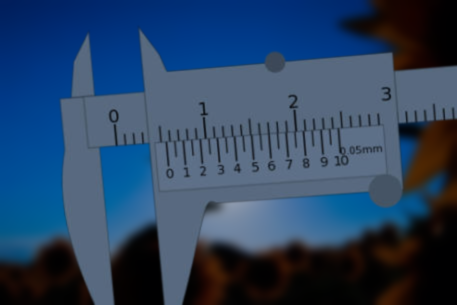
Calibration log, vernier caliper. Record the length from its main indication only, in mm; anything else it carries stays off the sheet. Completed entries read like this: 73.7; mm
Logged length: 5.6; mm
